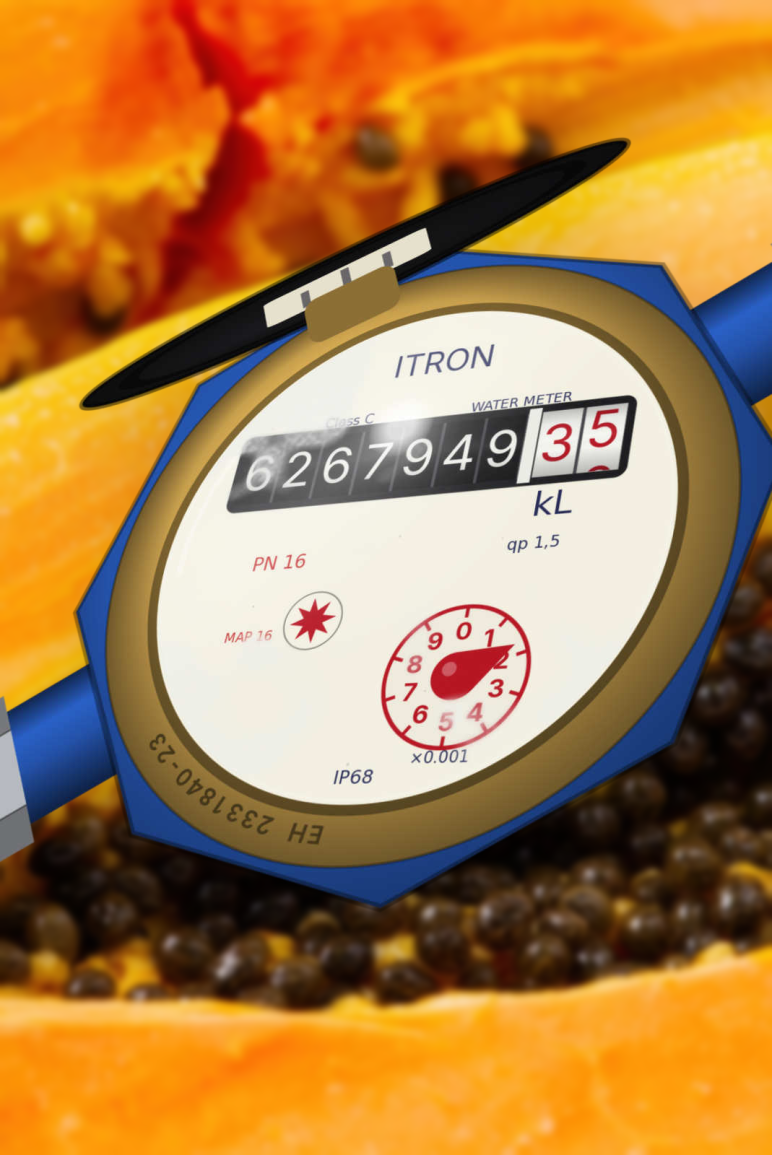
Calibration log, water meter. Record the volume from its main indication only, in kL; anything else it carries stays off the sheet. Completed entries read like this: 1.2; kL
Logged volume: 6267949.351; kL
